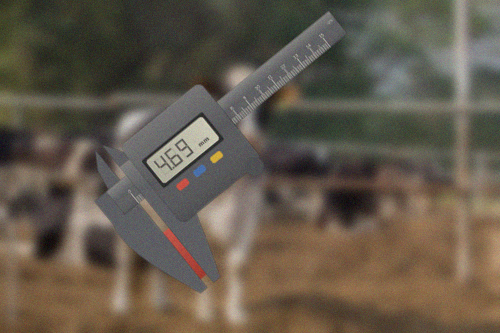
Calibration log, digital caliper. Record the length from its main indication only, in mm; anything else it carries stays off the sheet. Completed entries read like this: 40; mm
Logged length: 4.69; mm
